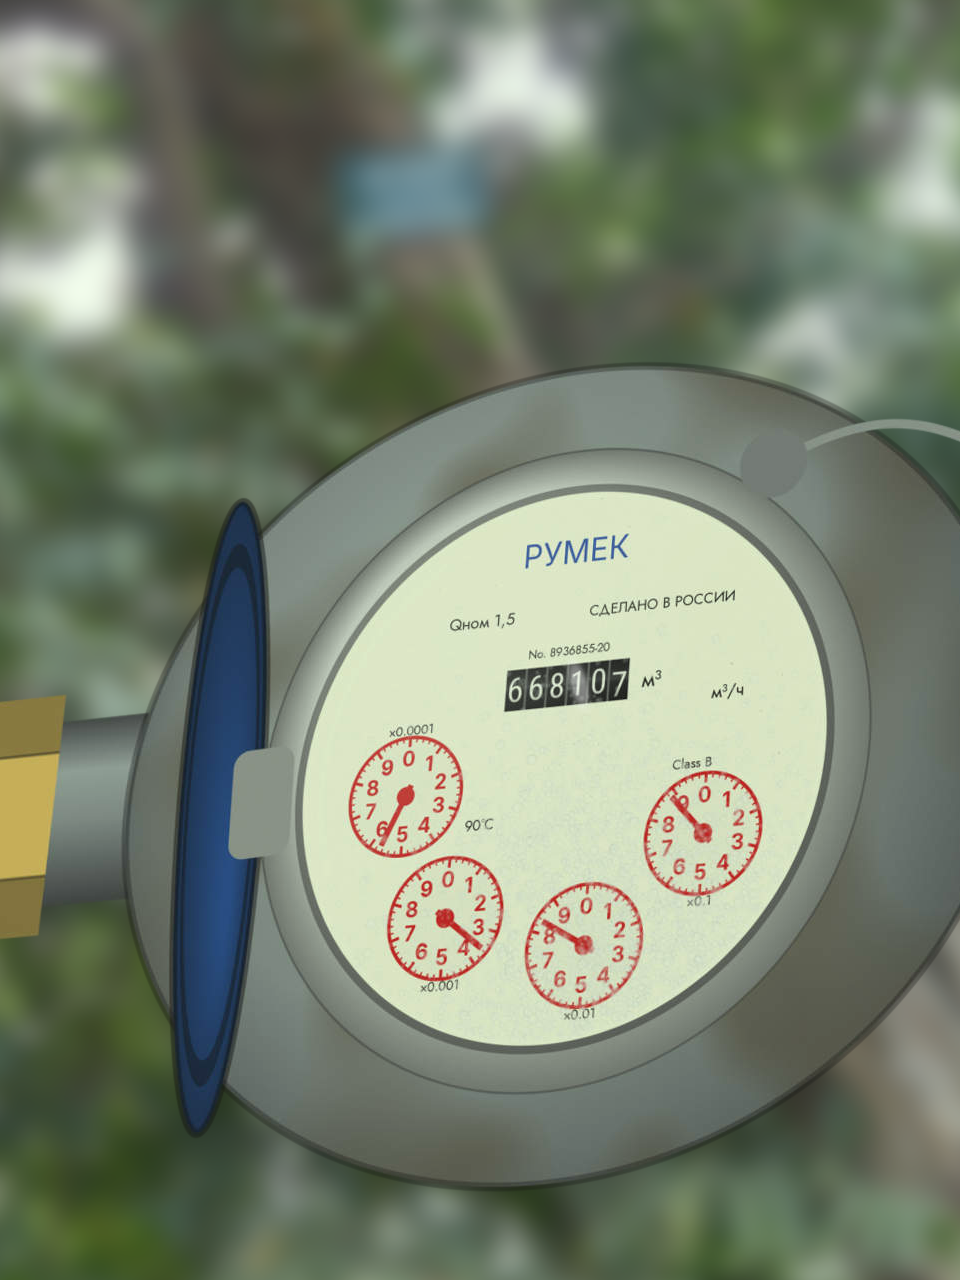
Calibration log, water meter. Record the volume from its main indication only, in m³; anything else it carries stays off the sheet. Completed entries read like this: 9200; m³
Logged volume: 668106.8835; m³
